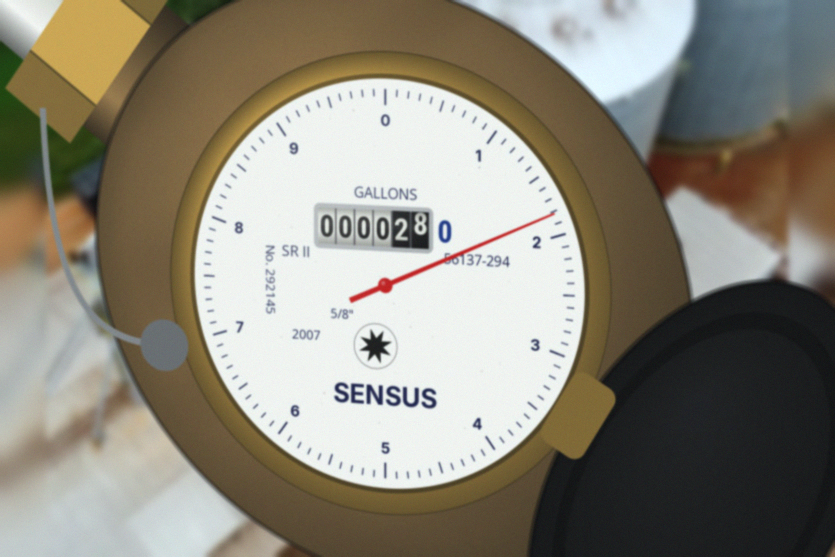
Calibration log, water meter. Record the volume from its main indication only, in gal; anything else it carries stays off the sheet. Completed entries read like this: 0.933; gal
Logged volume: 281.8; gal
